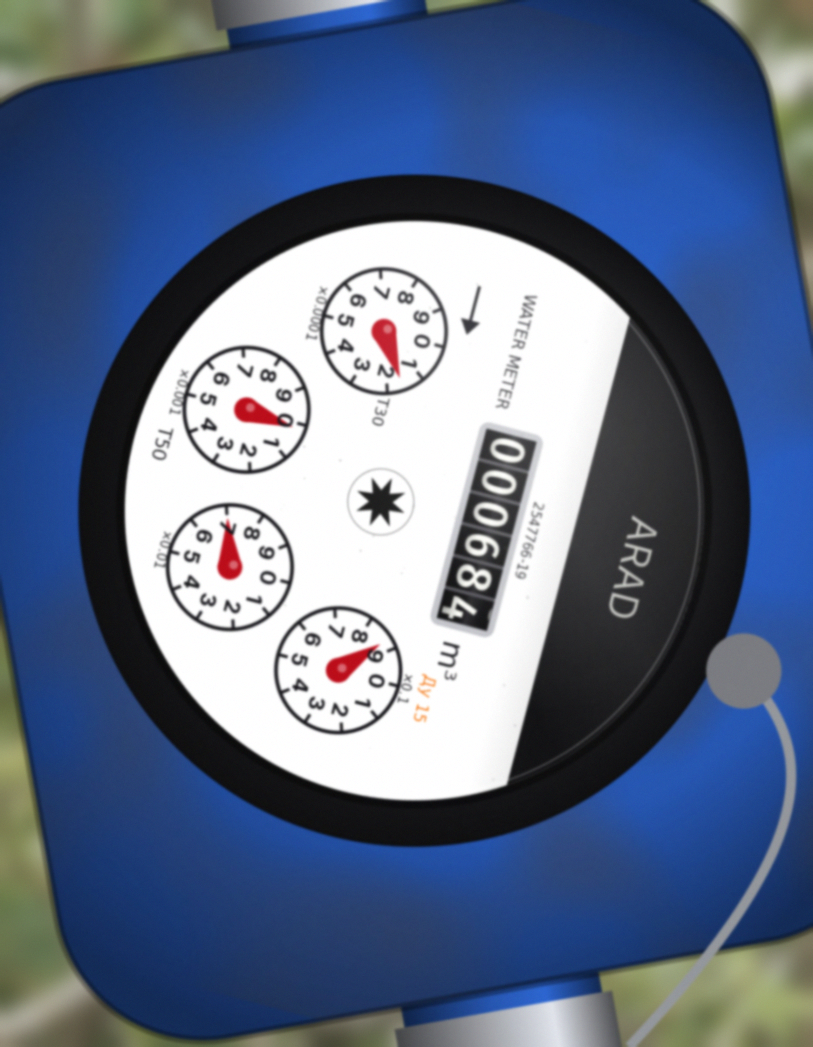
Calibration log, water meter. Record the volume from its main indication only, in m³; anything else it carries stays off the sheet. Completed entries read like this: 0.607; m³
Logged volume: 683.8701; m³
